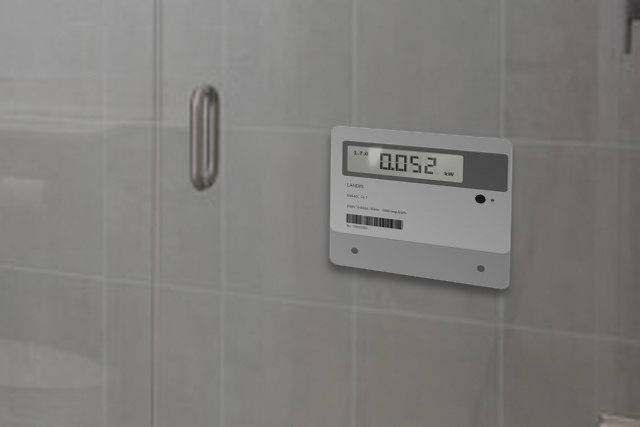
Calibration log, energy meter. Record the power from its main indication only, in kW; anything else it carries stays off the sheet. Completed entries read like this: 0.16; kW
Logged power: 0.052; kW
